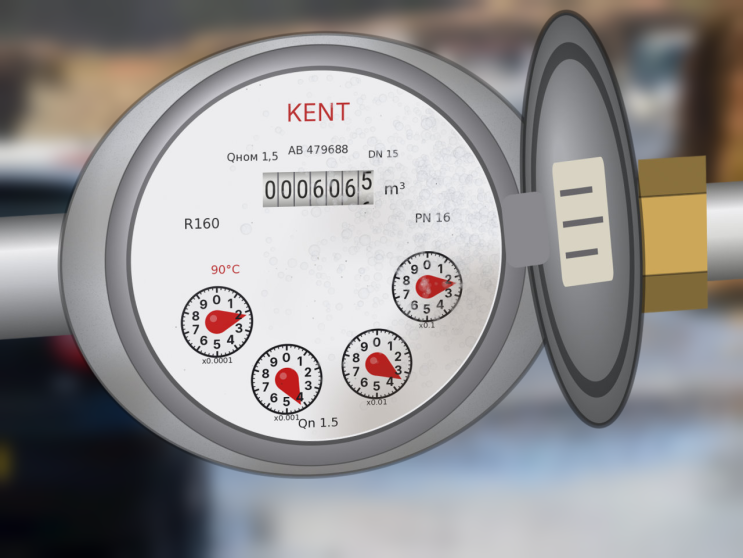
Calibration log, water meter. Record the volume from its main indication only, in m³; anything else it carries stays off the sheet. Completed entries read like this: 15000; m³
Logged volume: 6065.2342; m³
